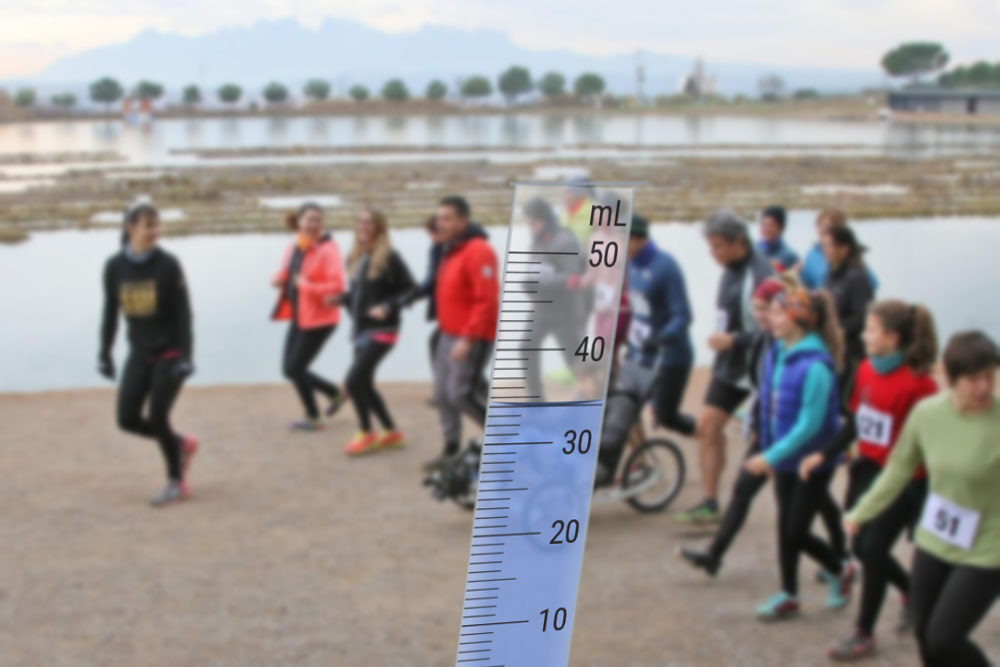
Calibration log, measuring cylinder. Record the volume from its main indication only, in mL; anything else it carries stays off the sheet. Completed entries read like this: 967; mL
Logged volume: 34; mL
